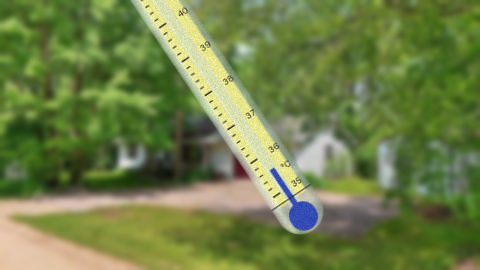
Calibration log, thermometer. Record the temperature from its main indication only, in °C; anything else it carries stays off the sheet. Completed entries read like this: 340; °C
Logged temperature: 35.6; °C
